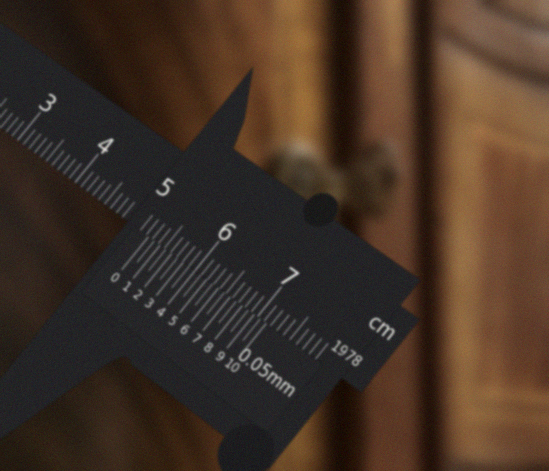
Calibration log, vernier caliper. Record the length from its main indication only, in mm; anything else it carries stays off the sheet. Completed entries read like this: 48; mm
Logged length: 52.4; mm
